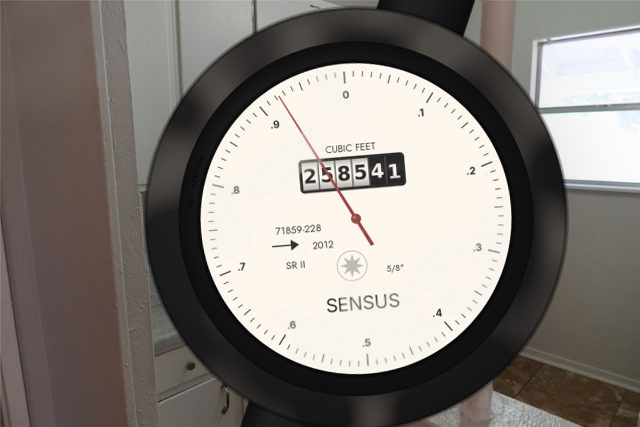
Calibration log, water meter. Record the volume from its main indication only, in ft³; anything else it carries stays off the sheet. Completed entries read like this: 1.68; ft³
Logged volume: 258540.92; ft³
